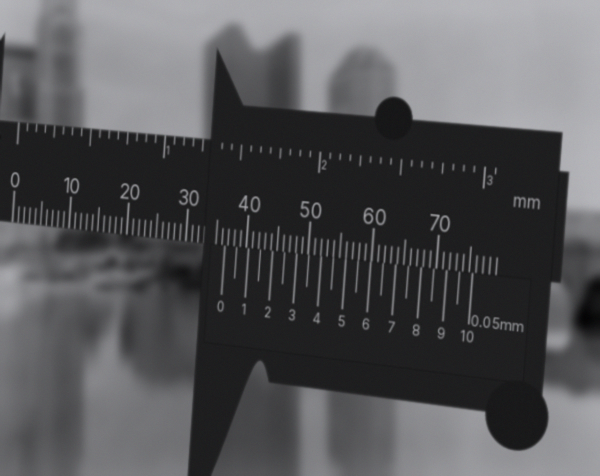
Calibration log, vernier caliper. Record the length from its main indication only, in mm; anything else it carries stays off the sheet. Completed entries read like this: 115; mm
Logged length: 36.5; mm
